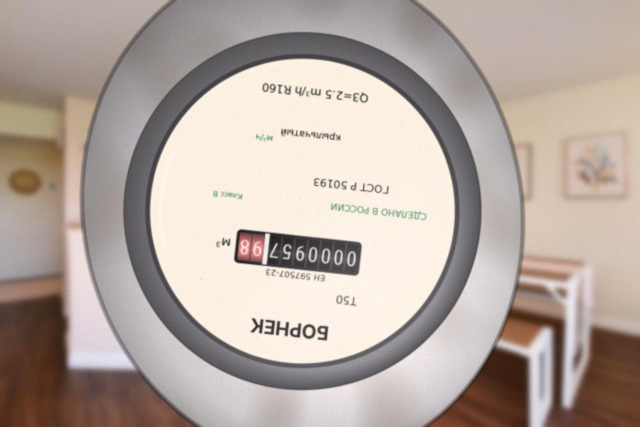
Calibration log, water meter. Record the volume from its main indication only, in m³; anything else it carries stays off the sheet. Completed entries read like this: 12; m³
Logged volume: 957.98; m³
